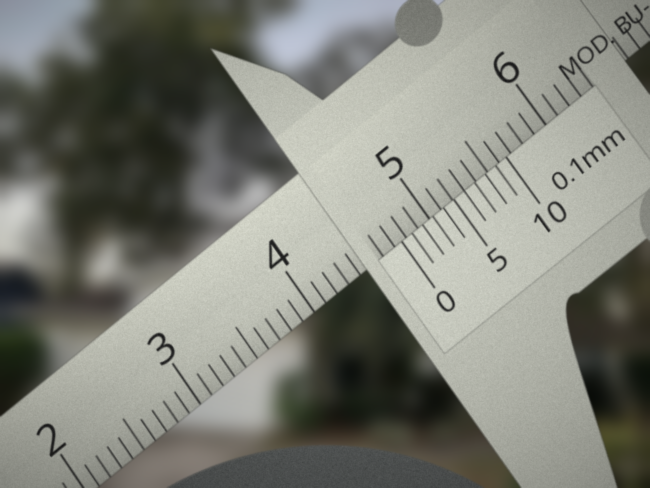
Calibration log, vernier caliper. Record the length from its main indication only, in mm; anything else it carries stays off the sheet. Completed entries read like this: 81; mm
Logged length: 47.6; mm
